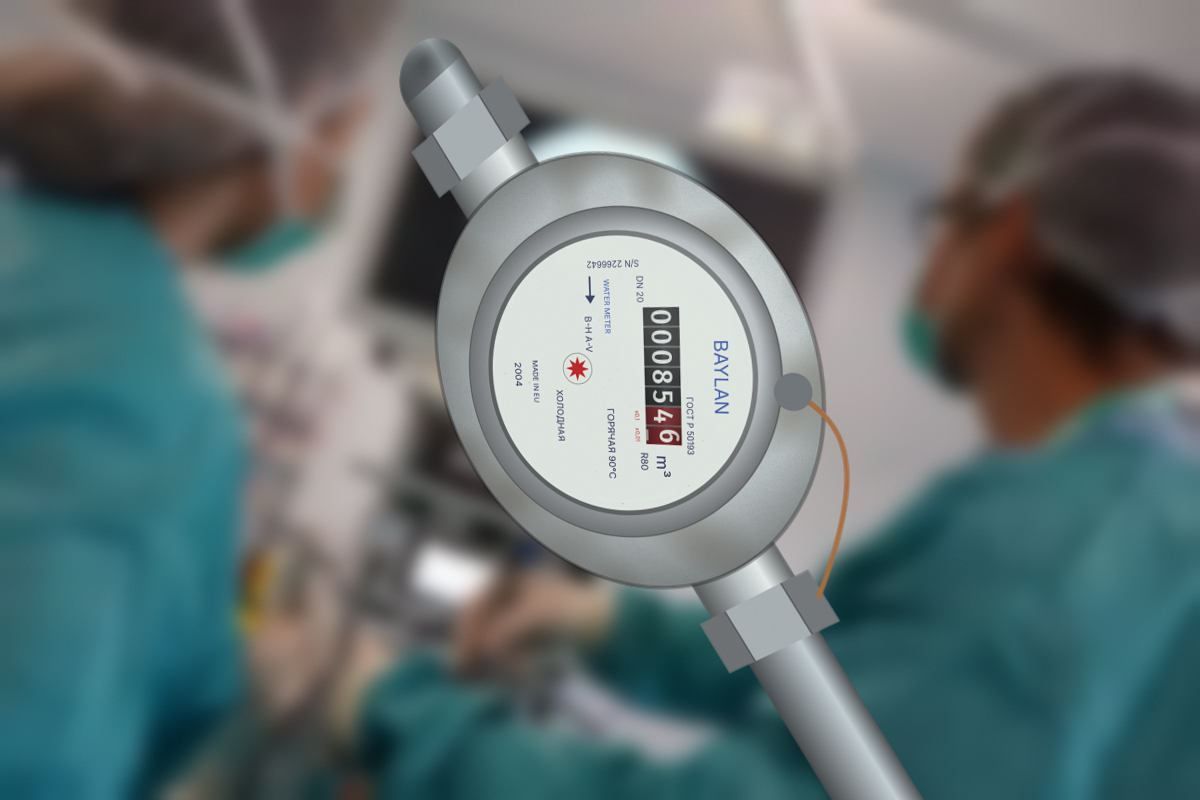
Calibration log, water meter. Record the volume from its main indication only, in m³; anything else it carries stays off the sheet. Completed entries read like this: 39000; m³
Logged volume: 85.46; m³
